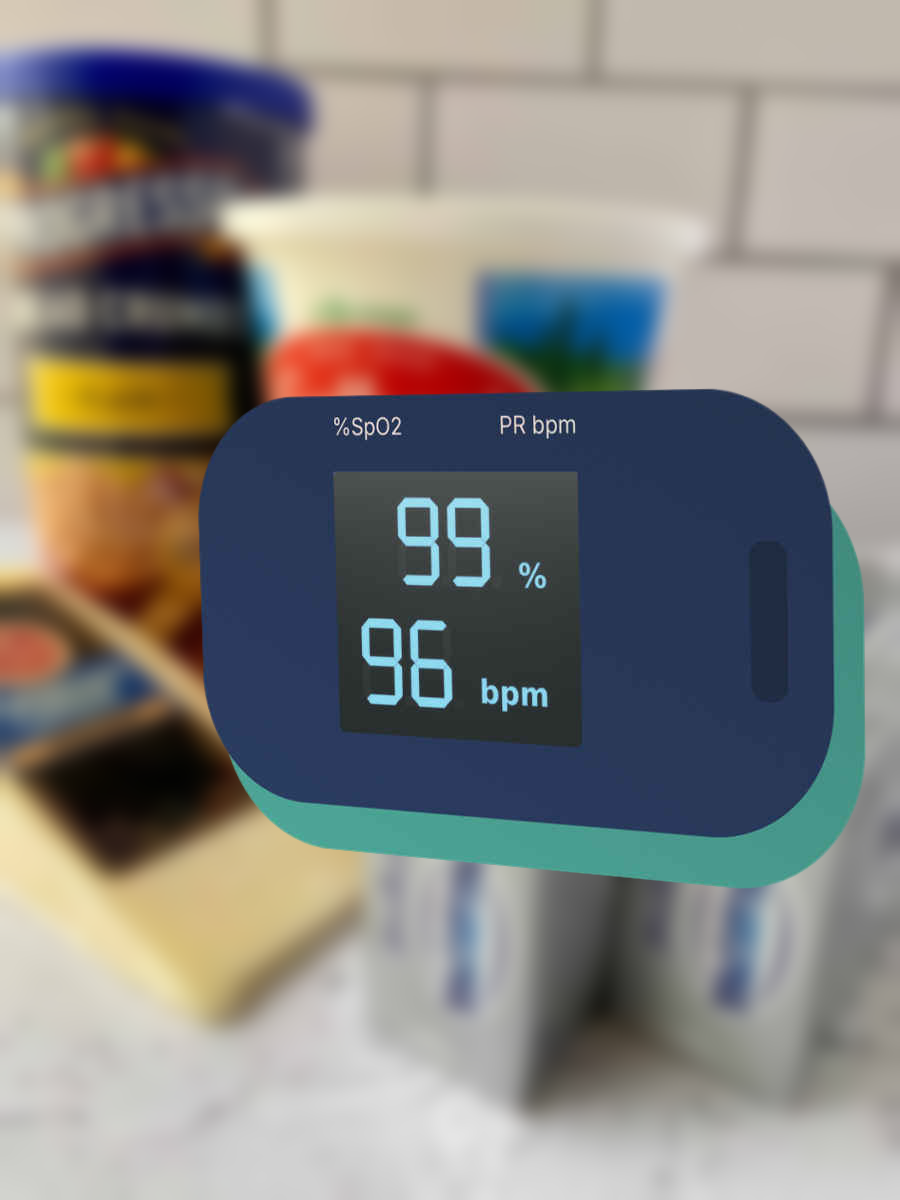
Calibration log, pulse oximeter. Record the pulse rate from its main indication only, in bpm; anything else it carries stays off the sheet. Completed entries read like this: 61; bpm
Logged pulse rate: 96; bpm
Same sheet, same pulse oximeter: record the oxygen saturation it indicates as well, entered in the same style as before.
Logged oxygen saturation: 99; %
